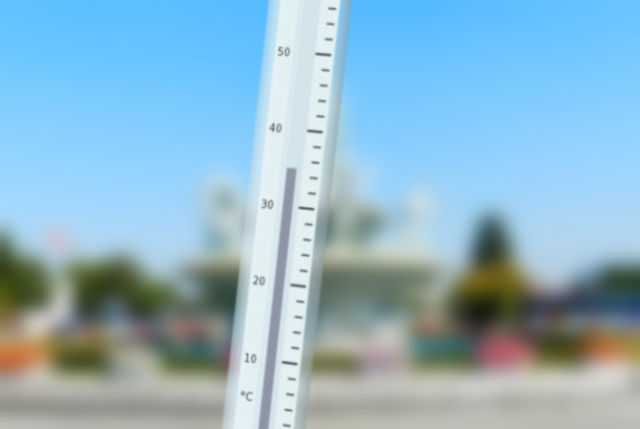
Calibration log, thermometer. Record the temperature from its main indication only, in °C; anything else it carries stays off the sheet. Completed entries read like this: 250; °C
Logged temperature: 35; °C
